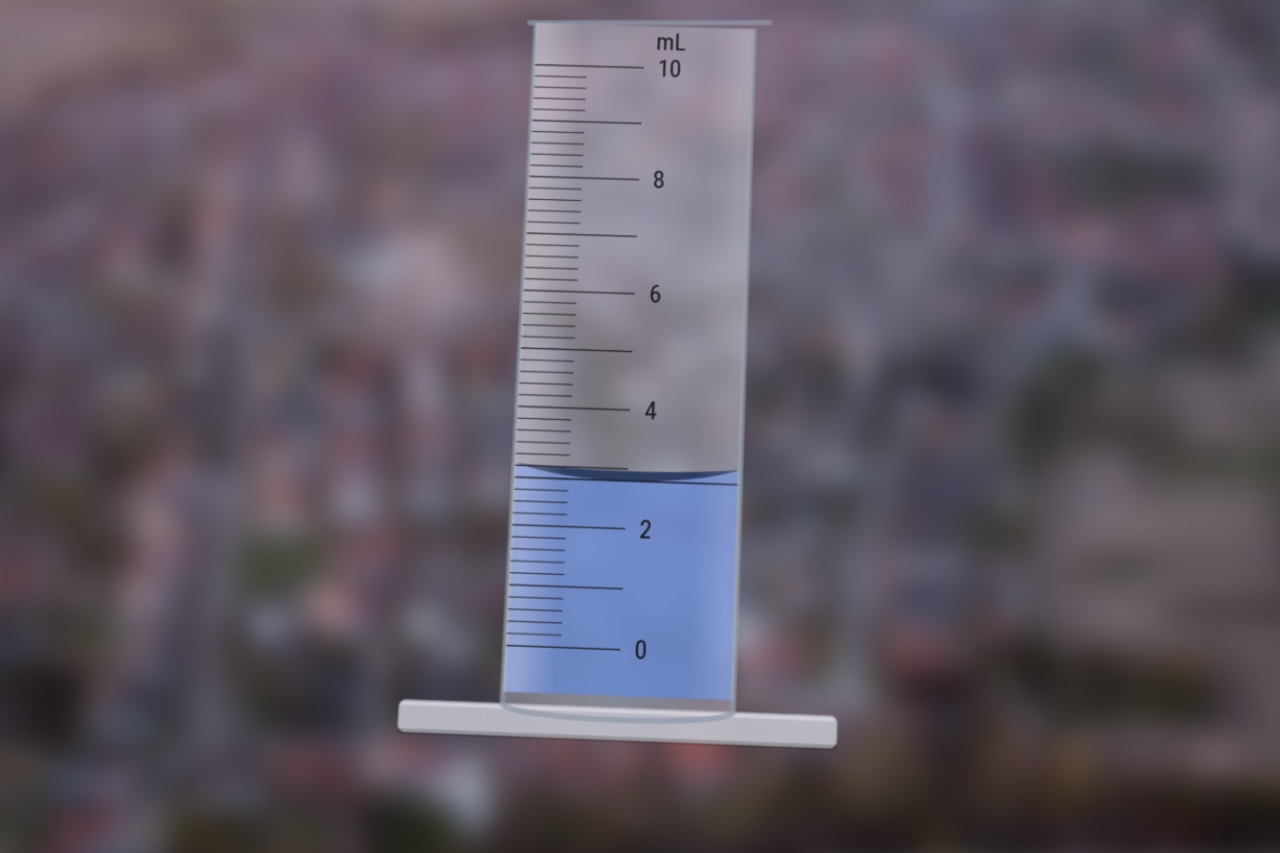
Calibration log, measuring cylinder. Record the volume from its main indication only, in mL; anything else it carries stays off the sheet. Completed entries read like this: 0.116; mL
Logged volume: 2.8; mL
